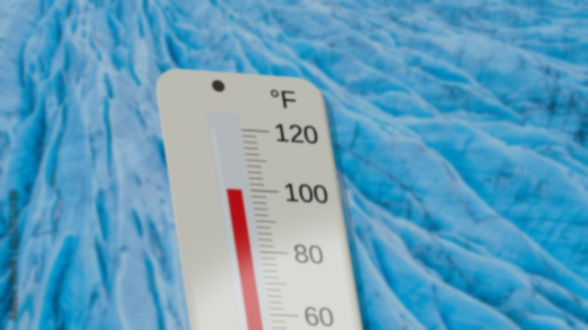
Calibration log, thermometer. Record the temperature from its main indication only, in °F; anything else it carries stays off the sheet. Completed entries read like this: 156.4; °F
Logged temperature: 100; °F
